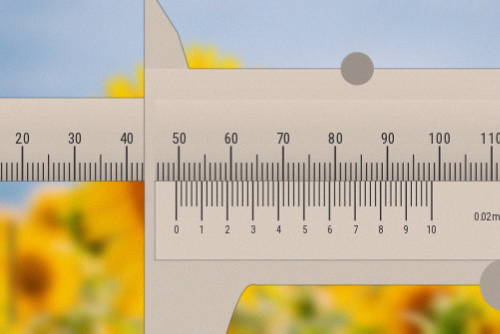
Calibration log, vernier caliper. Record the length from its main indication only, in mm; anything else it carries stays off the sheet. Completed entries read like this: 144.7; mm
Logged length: 49.5; mm
